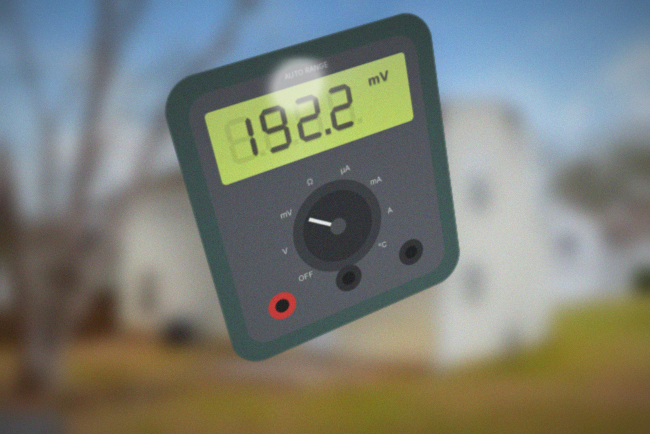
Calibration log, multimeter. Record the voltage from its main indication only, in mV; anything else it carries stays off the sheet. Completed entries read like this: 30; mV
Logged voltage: 192.2; mV
